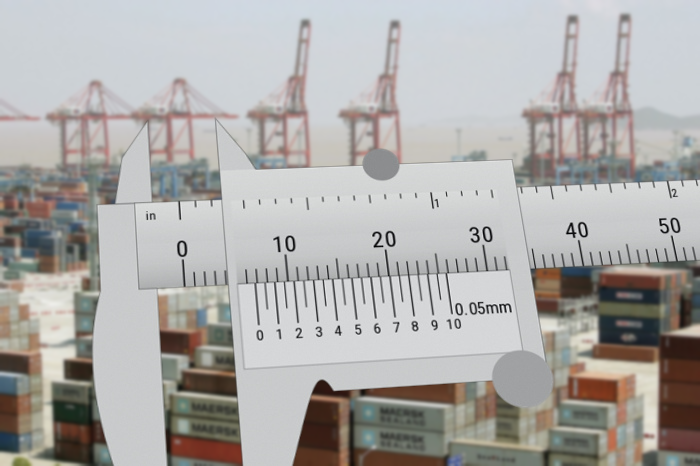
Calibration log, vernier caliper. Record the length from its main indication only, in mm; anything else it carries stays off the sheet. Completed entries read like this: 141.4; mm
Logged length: 6.8; mm
